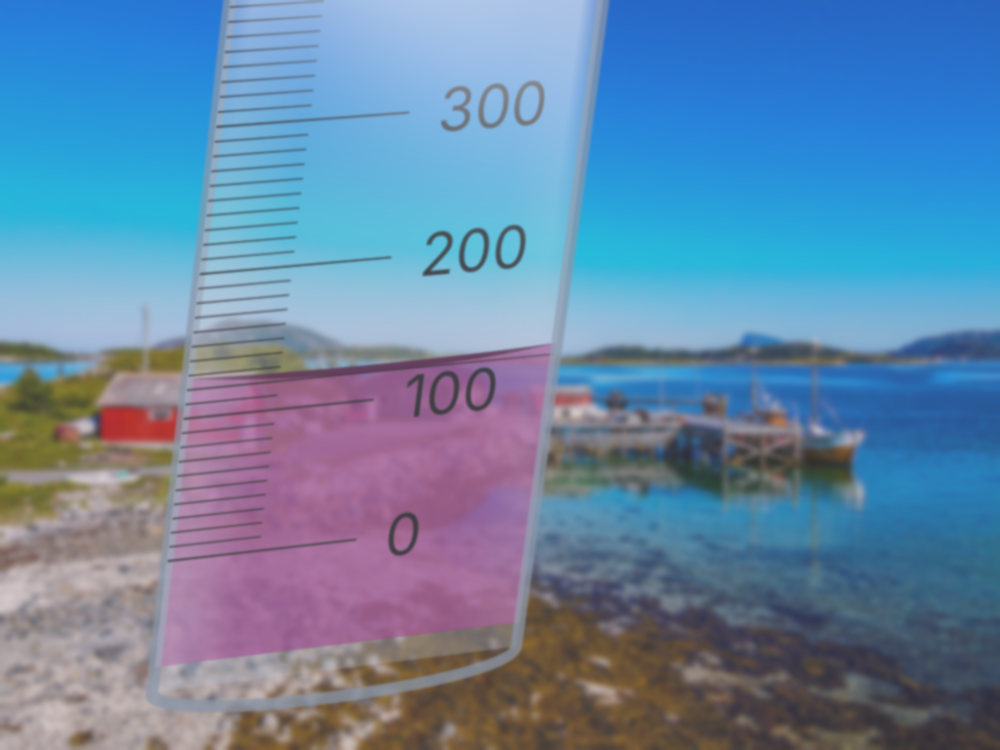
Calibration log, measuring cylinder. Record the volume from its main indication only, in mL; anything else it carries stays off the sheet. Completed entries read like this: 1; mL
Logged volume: 120; mL
